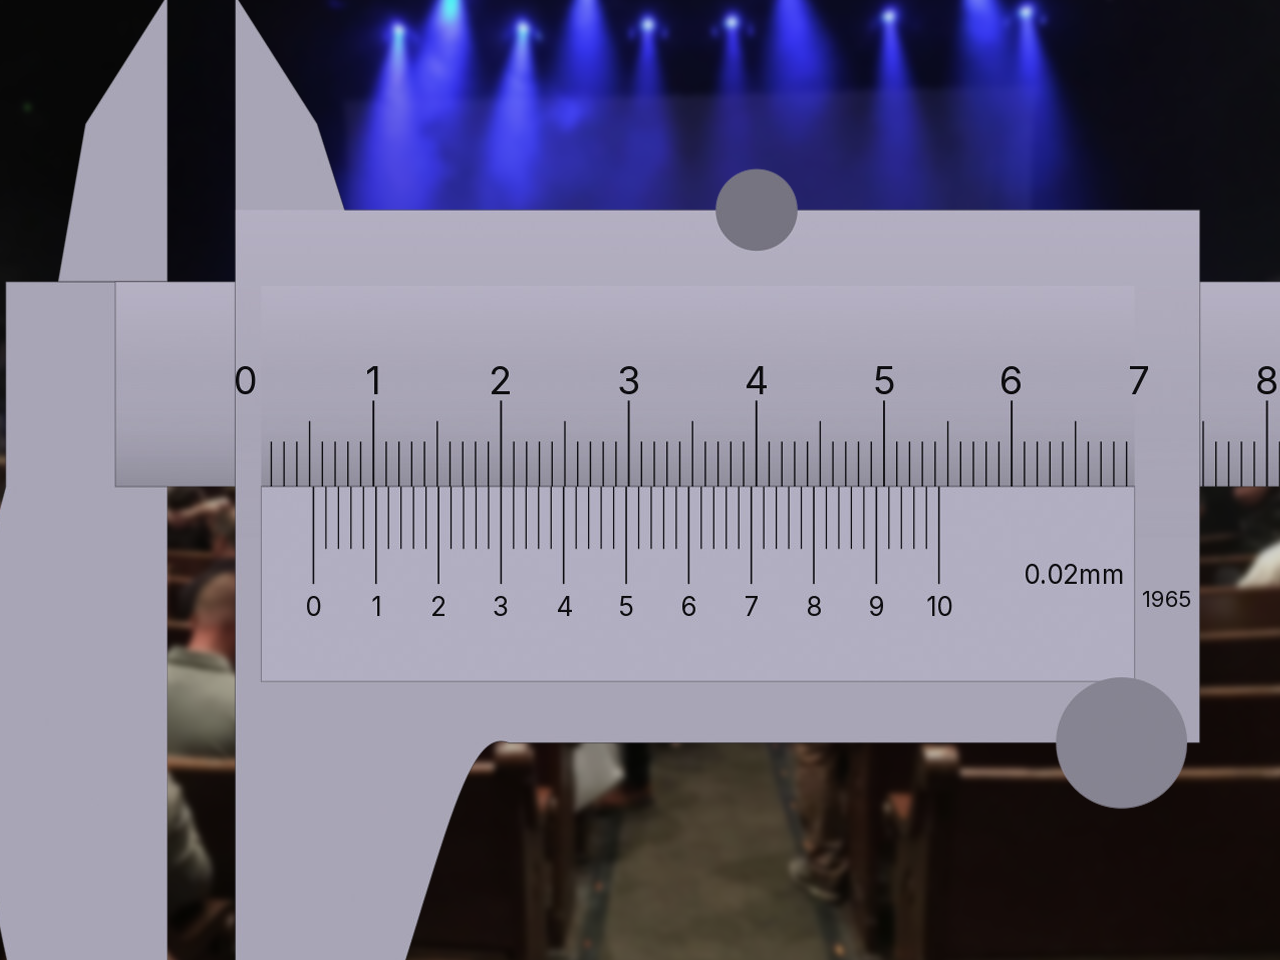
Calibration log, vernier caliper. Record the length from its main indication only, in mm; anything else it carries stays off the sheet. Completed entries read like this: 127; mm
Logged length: 5.3; mm
